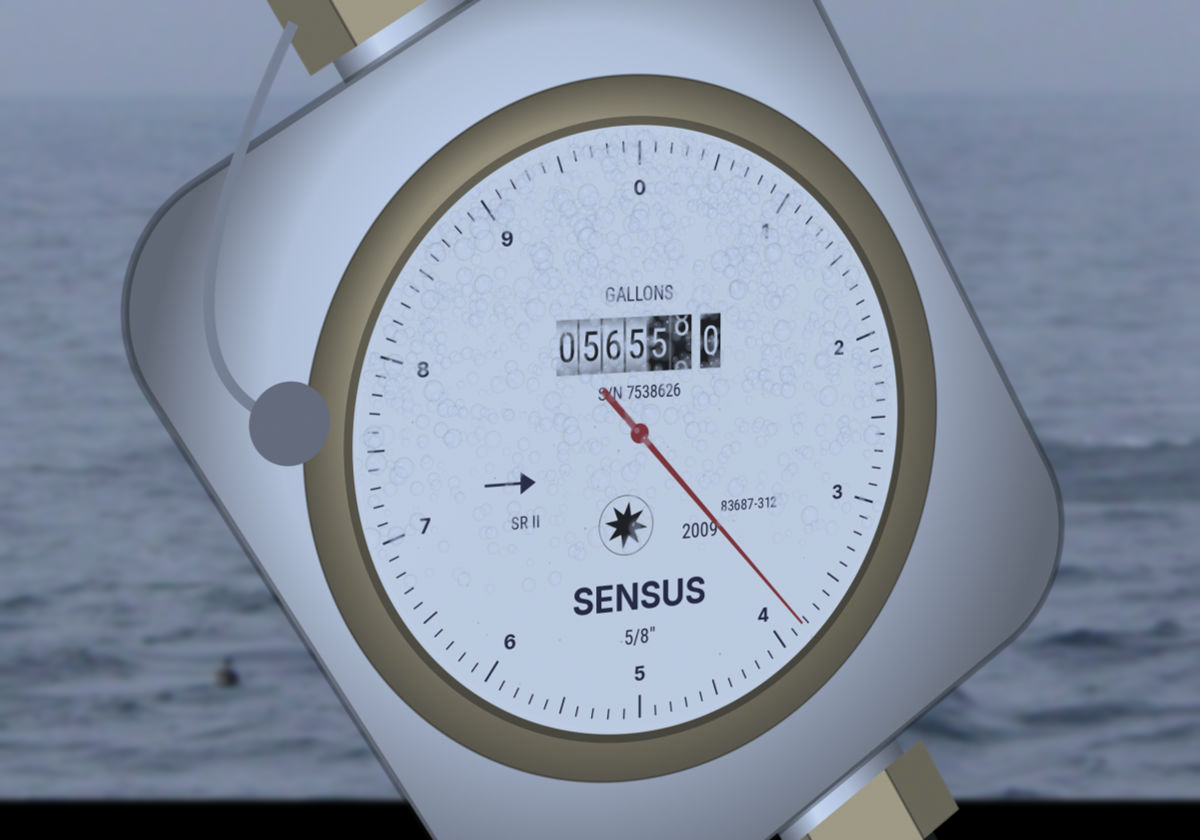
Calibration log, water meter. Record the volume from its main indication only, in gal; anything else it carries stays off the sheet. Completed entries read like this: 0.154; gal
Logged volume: 565583.8; gal
